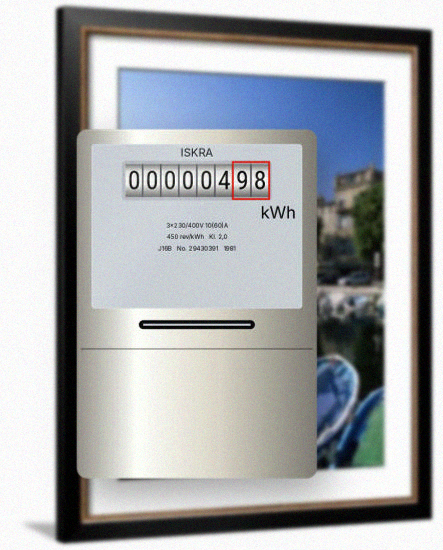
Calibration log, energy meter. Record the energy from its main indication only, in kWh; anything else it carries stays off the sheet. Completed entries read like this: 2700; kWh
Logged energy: 4.98; kWh
